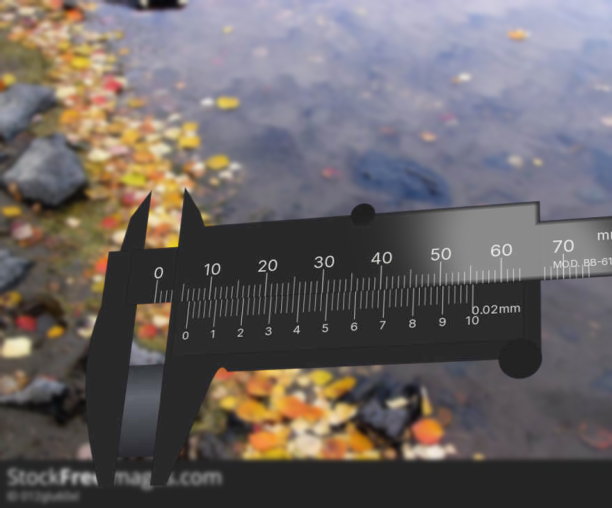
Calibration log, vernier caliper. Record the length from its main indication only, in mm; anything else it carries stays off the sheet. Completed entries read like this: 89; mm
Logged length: 6.4; mm
